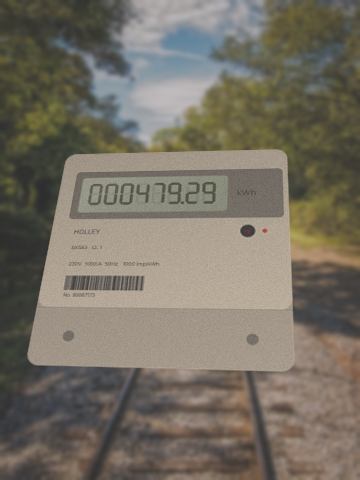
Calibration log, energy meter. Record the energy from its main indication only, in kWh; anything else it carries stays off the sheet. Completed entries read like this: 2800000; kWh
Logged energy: 479.29; kWh
